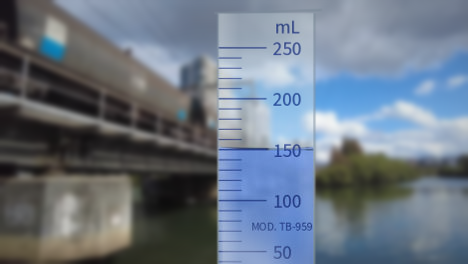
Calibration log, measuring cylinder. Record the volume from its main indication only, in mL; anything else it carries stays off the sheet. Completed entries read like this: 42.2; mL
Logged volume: 150; mL
